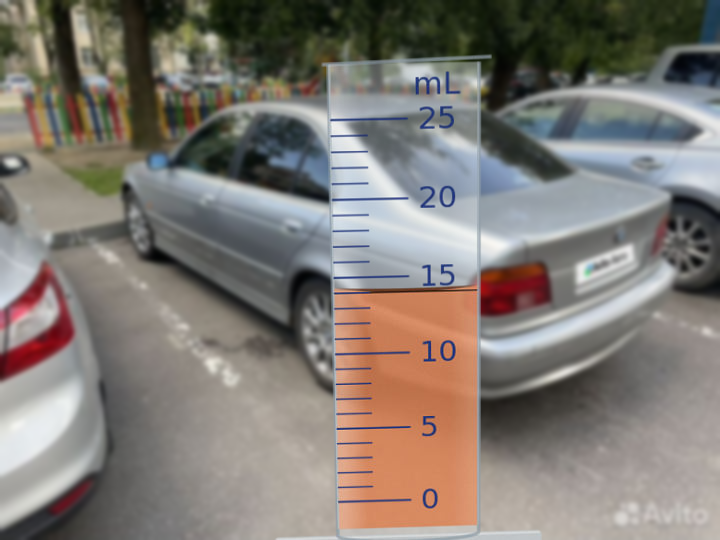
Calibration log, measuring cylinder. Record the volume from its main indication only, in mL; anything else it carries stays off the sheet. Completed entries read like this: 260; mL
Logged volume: 14; mL
